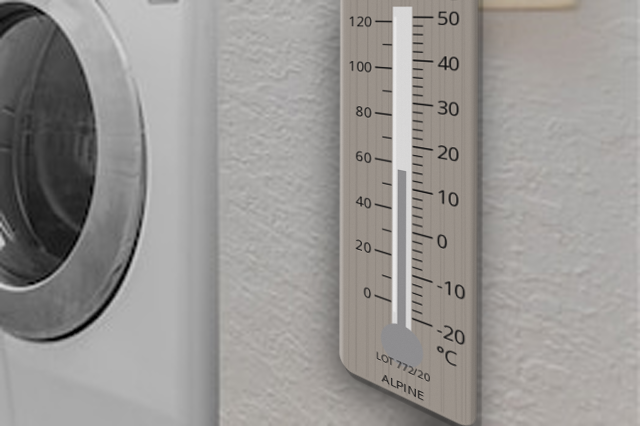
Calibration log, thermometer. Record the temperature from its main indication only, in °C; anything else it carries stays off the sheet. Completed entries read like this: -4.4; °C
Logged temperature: 14; °C
